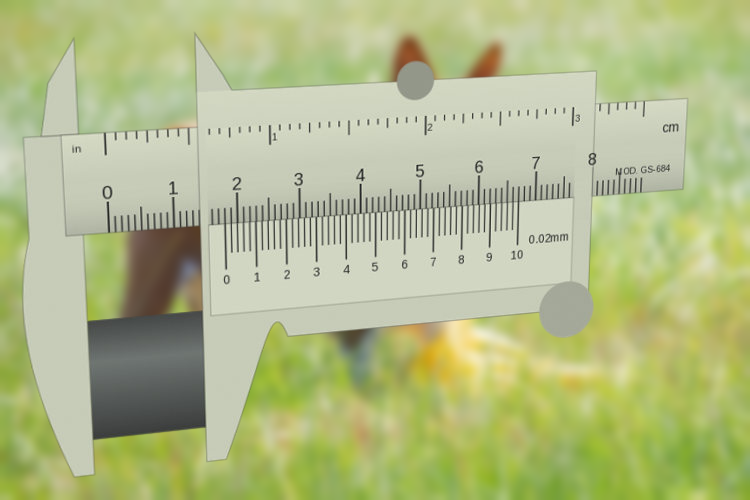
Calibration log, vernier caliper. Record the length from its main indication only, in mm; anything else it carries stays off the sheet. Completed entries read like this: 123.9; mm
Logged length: 18.0; mm
